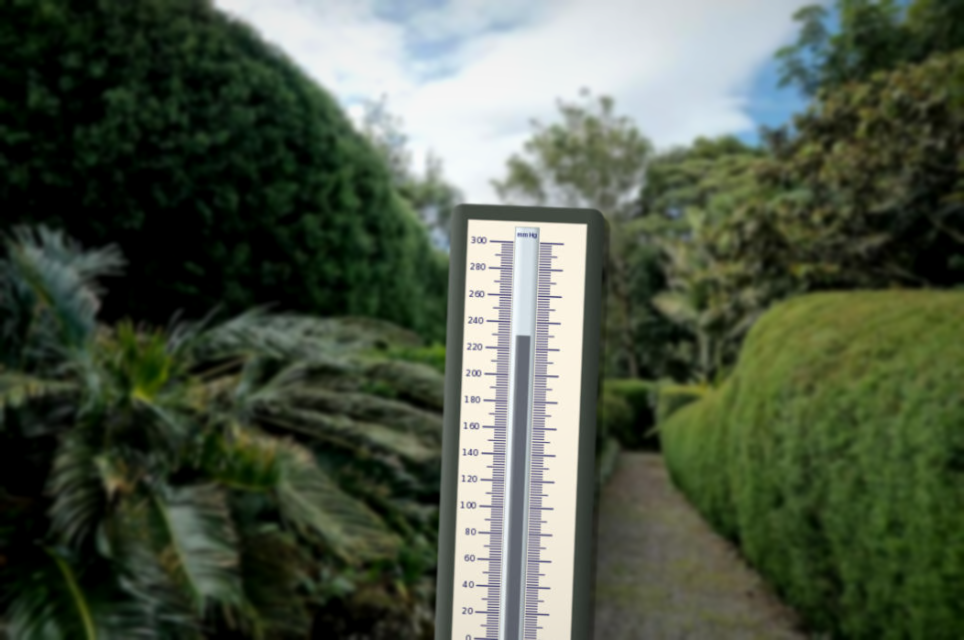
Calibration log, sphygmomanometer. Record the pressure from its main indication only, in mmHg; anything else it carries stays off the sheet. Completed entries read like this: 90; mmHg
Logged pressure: 230; mmHg
